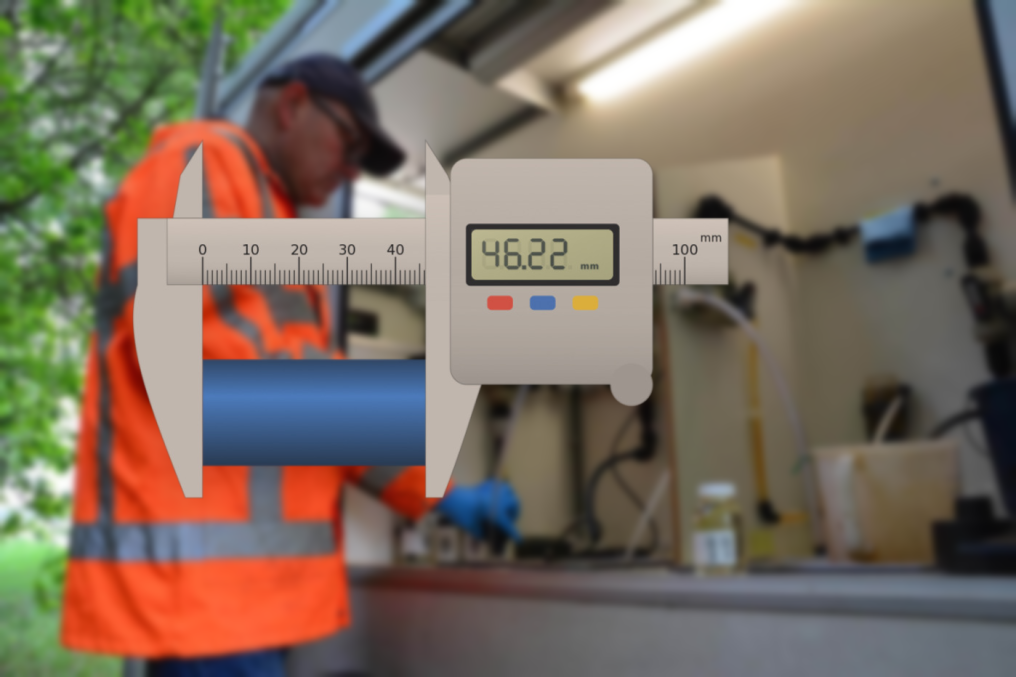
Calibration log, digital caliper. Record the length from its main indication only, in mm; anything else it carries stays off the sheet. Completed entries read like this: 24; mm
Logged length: 46.22; mm
